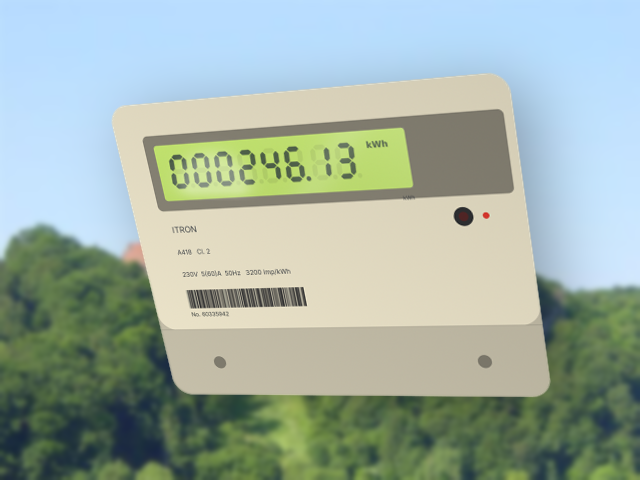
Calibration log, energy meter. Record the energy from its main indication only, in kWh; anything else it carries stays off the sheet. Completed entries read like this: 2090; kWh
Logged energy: 246.13; kWh
